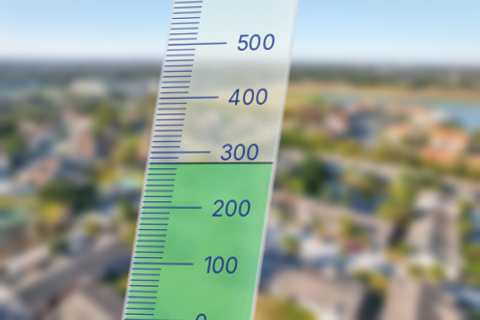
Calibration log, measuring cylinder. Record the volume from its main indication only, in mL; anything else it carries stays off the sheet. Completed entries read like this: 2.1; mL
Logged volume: 280; mL
